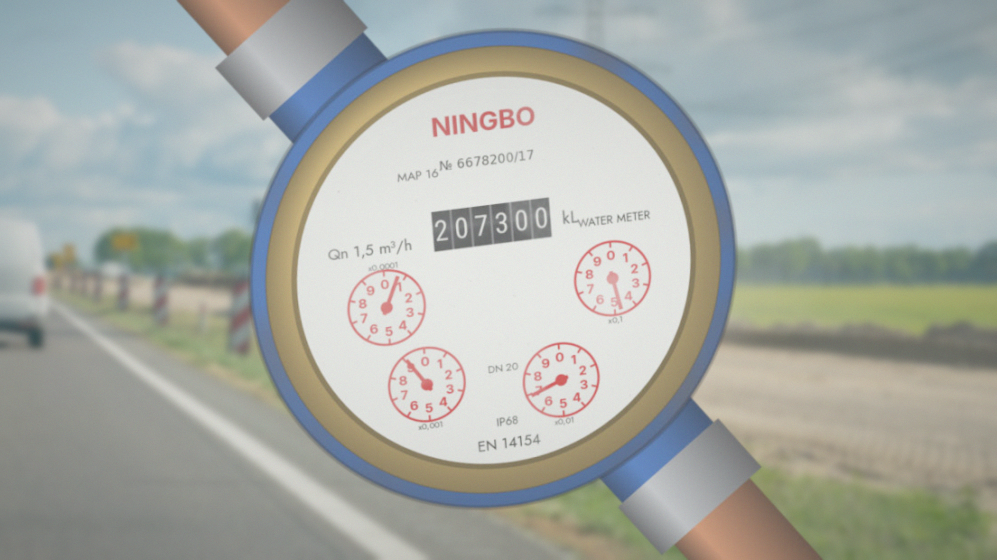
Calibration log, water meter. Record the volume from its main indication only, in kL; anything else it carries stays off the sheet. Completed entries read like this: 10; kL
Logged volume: 207300.4690; kL
